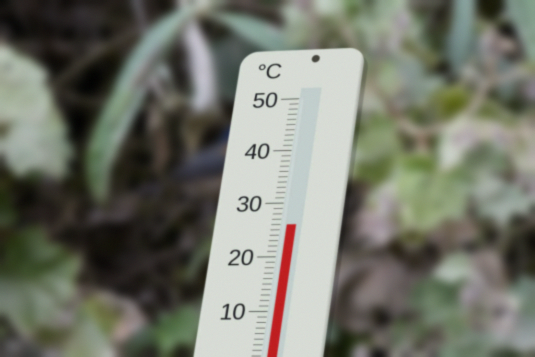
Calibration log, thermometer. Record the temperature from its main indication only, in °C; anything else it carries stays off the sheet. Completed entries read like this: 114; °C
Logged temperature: 26; °C
